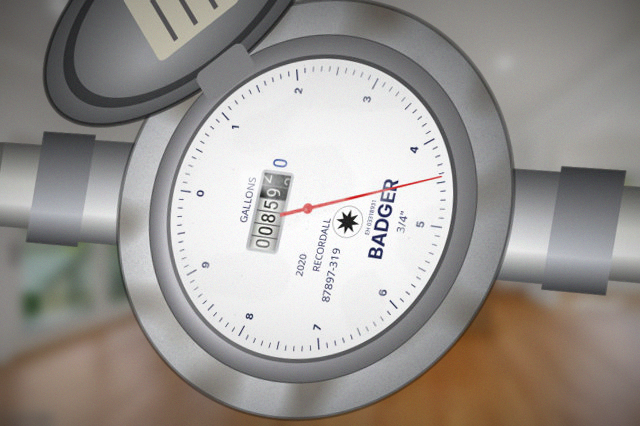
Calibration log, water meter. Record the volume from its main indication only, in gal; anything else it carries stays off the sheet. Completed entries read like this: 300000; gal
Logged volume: 85924.4; gal
